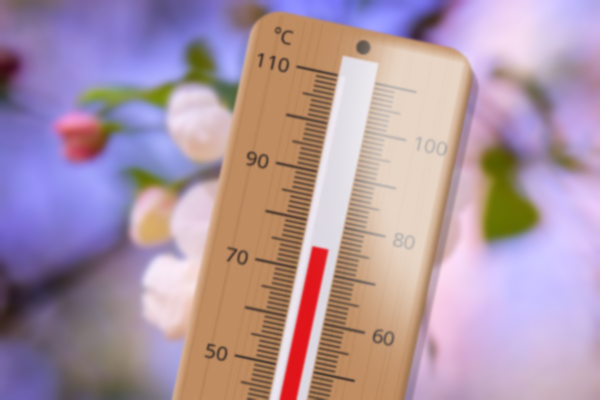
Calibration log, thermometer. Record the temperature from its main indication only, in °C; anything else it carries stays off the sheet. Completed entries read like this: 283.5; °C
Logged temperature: 75; °C
